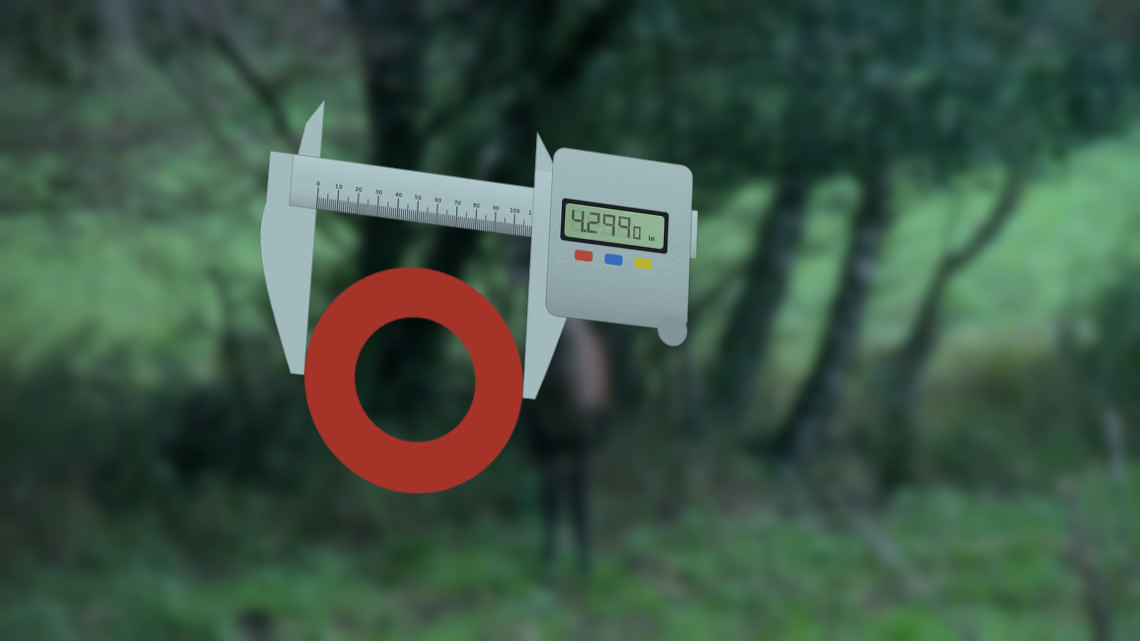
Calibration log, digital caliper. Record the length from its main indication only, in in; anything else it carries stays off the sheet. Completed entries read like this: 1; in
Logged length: 4.2990; in
